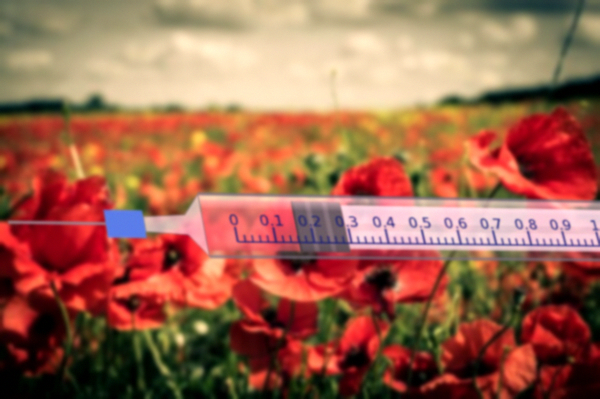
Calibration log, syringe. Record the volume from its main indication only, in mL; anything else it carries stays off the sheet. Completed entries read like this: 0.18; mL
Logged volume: 0.16; mL
